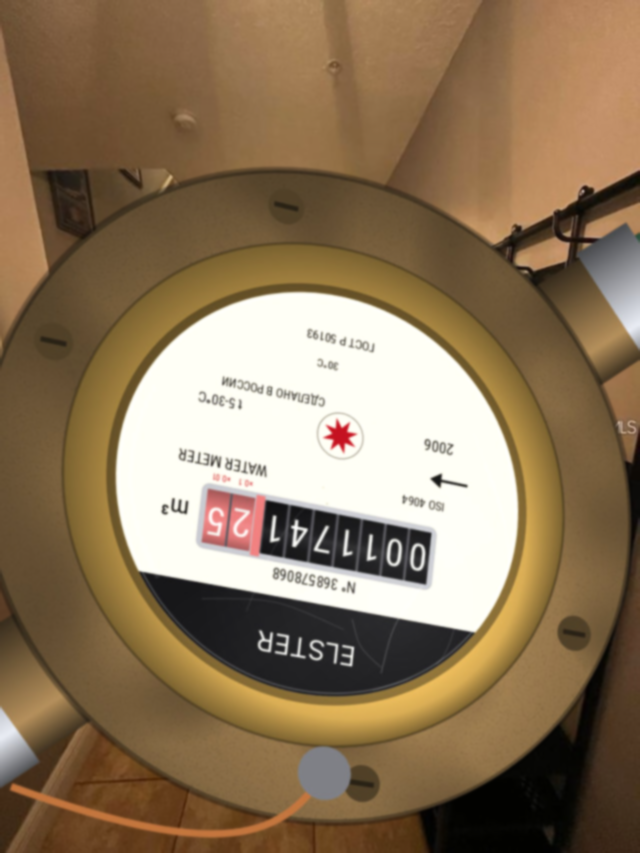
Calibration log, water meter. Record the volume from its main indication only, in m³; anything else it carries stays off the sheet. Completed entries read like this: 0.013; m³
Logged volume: 11741.25; m³
